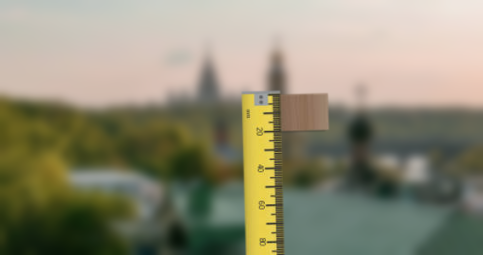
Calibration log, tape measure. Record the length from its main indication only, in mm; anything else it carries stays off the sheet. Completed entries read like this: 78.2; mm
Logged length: 20; mm
